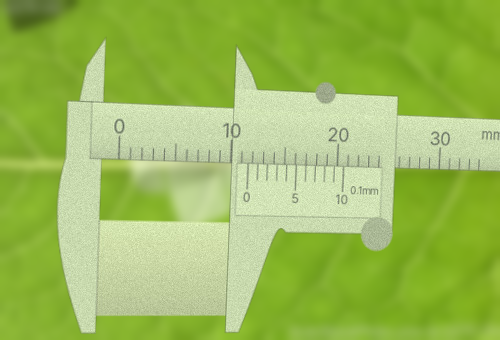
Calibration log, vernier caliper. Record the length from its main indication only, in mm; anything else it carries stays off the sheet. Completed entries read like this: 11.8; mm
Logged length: 11.6; mm
